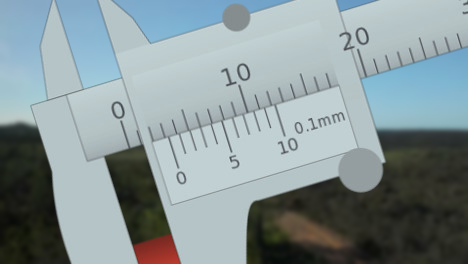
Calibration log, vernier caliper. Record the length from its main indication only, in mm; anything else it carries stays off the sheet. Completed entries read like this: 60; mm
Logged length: 3.3; mm
